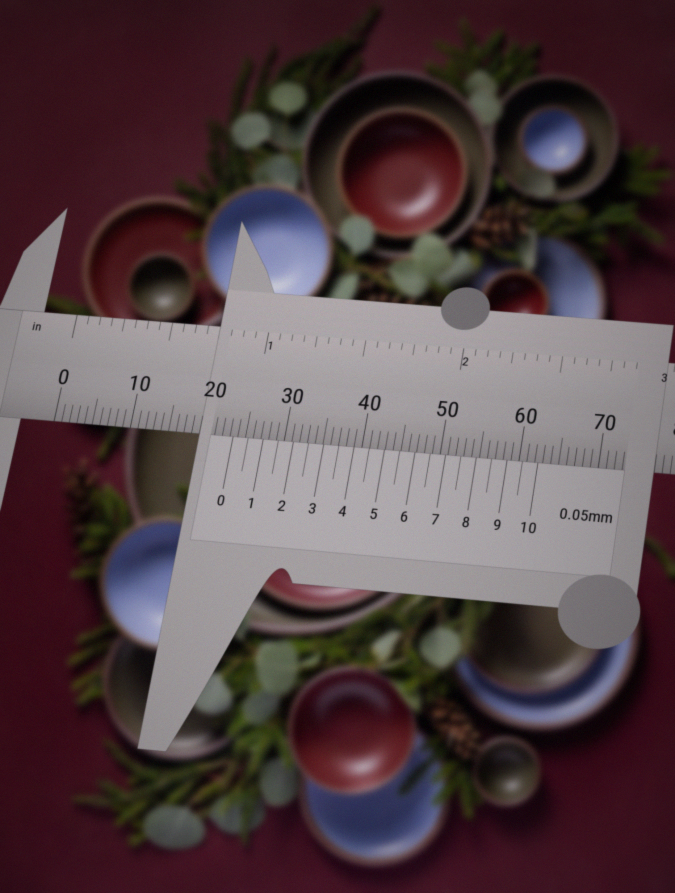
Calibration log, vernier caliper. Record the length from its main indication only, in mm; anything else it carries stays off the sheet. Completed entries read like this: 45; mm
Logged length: 23.4; mm
